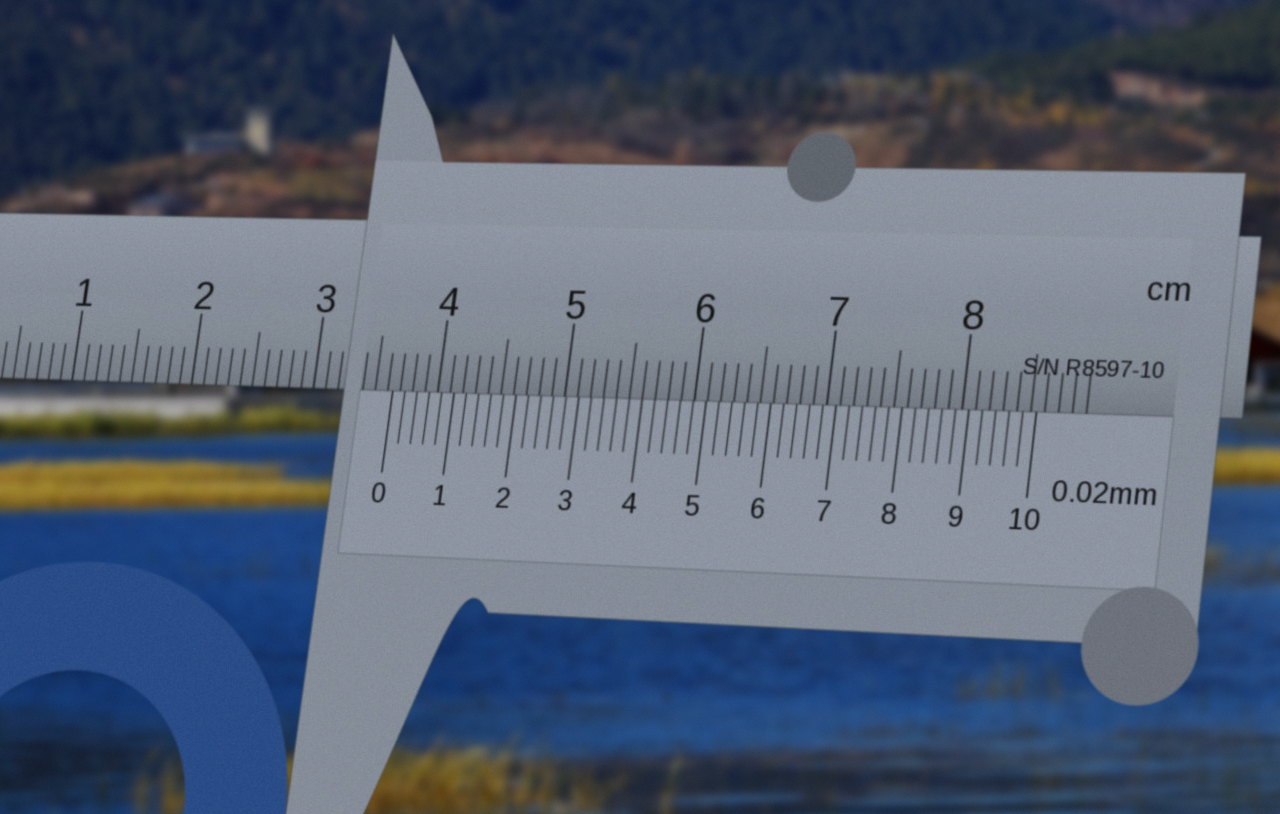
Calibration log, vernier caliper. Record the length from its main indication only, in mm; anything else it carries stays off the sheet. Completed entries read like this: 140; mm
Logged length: 36.4; mm
